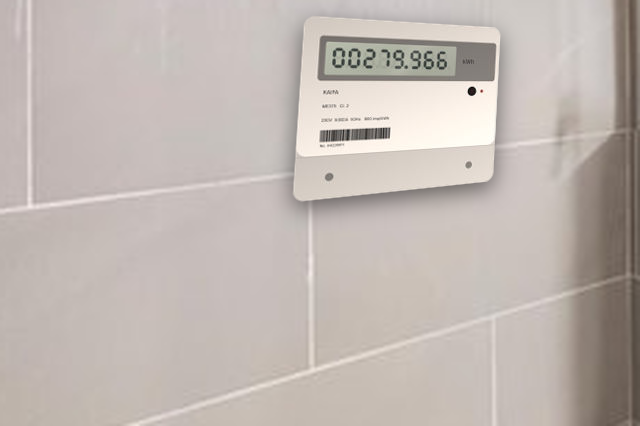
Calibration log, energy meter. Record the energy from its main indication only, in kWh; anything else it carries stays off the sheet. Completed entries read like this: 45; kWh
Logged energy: 279.966; kWh
